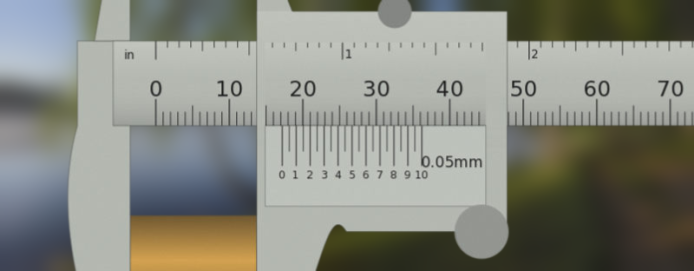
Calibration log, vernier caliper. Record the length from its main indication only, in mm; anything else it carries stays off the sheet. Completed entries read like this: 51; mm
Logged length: 17.2; mm
